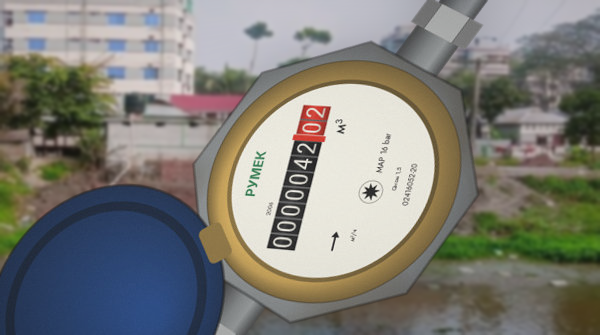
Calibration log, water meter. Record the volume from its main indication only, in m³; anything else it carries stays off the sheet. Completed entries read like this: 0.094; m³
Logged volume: 42.02; m³
